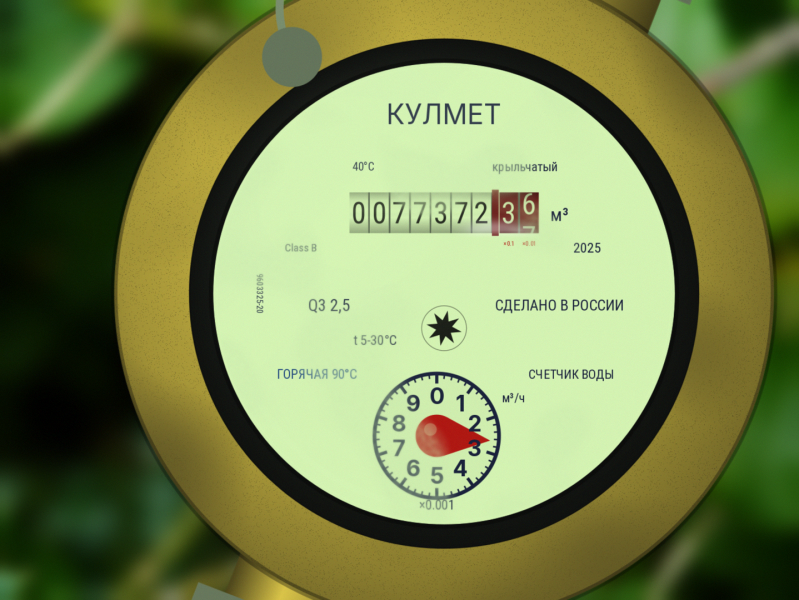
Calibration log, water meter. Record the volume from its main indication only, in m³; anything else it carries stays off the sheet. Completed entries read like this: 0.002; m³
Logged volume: 77372.362; m³
